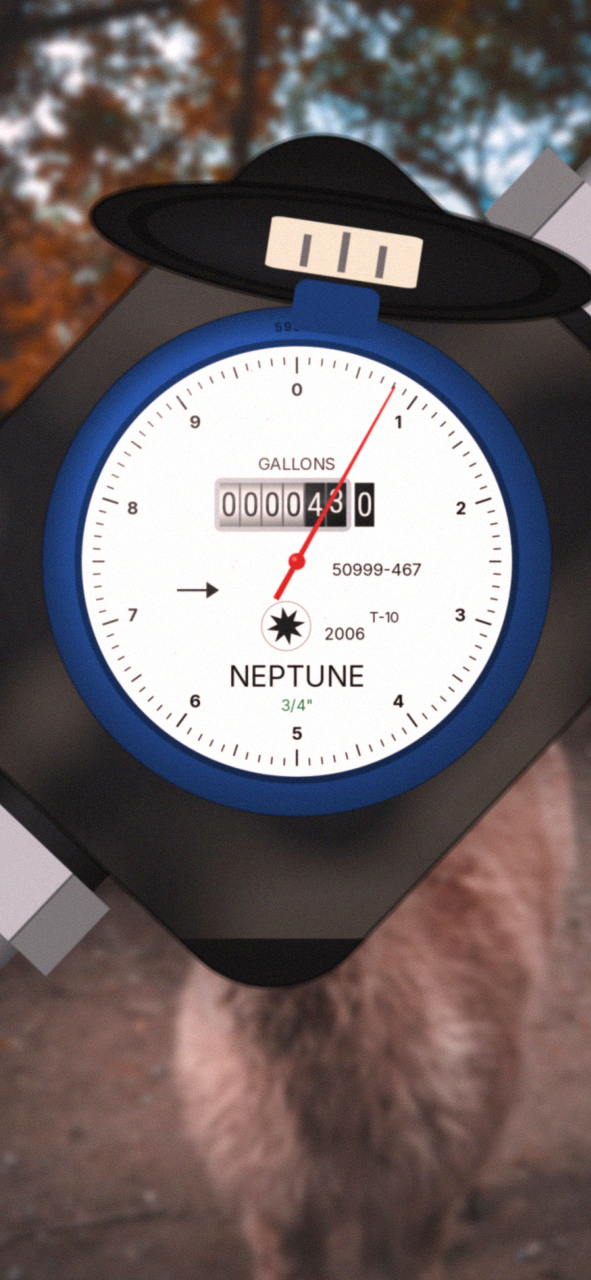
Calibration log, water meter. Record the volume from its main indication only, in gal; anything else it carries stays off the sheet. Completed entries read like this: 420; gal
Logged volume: 430.8; gal
